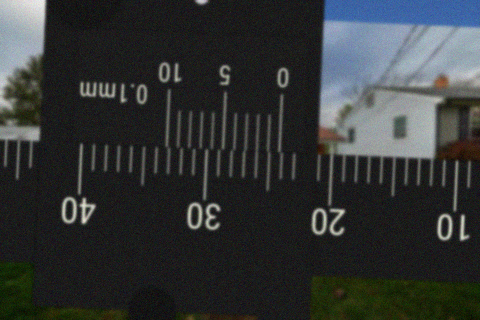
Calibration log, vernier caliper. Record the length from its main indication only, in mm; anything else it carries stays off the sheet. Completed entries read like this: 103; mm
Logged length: 24.2; mm
